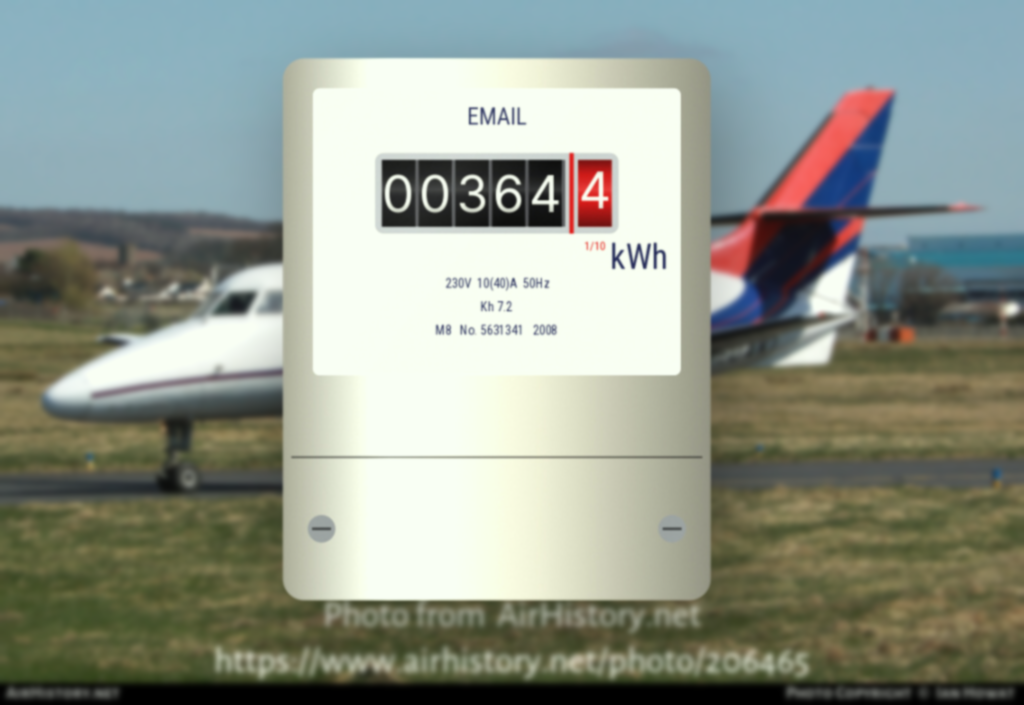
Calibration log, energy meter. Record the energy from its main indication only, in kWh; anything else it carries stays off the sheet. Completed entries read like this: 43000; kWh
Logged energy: 364.4; kWh
